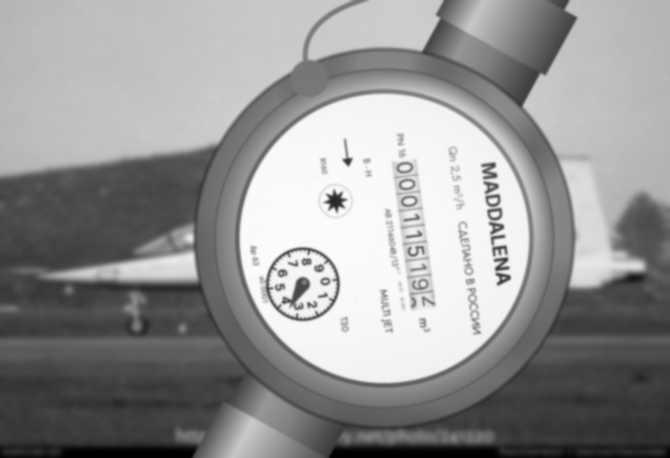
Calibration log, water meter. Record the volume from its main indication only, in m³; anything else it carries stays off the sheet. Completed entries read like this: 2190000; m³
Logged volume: 115.1923; m³
